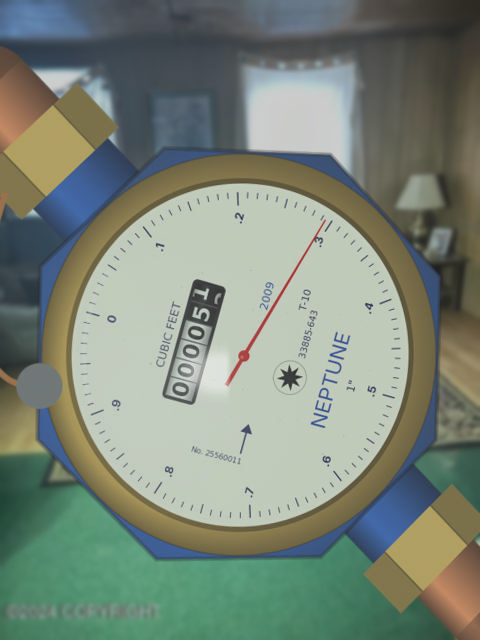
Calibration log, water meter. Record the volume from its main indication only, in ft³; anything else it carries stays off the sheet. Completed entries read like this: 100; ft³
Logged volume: 51.29; ft³
